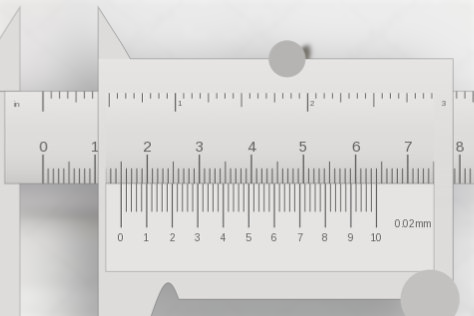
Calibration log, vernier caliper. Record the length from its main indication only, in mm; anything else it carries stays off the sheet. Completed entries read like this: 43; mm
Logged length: 15.0; mm
